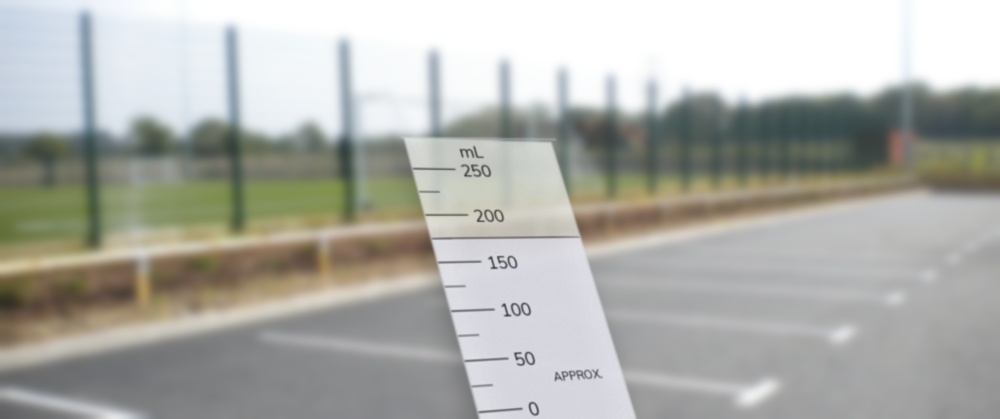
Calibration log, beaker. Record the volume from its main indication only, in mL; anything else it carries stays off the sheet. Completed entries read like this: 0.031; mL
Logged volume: 175; mL
